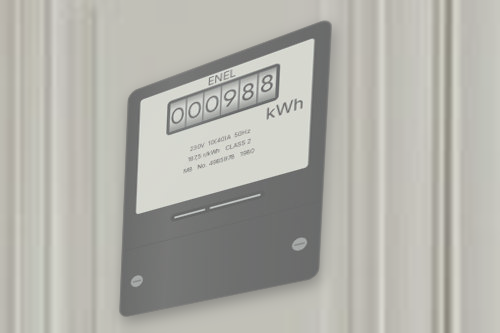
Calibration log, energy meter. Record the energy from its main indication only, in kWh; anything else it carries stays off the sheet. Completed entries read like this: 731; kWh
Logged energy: 988; kWh
